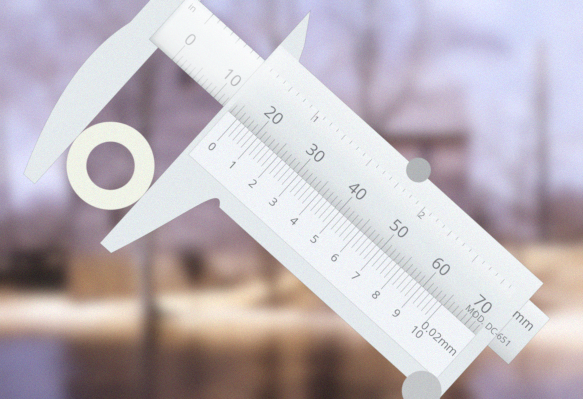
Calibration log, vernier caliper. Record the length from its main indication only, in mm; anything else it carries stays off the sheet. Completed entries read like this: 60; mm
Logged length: 15.6; mm
